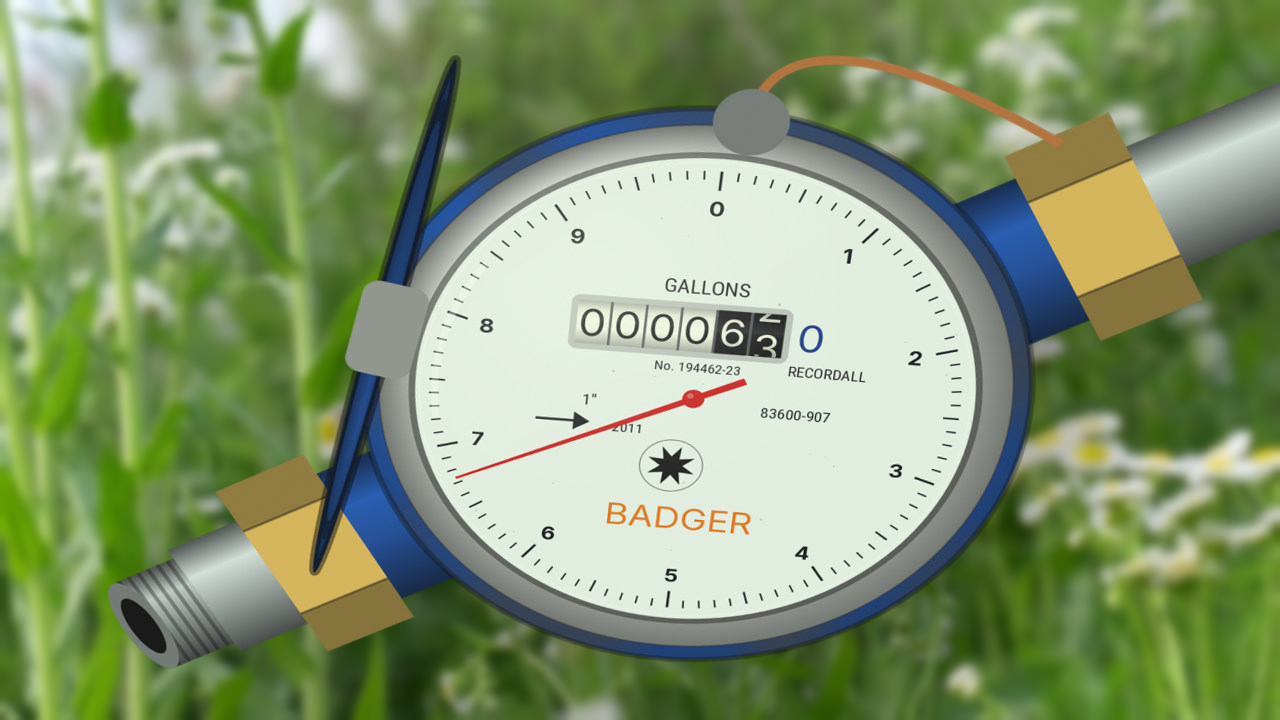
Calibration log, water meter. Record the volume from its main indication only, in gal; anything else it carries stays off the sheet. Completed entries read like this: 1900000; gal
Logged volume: 626.7; gal
